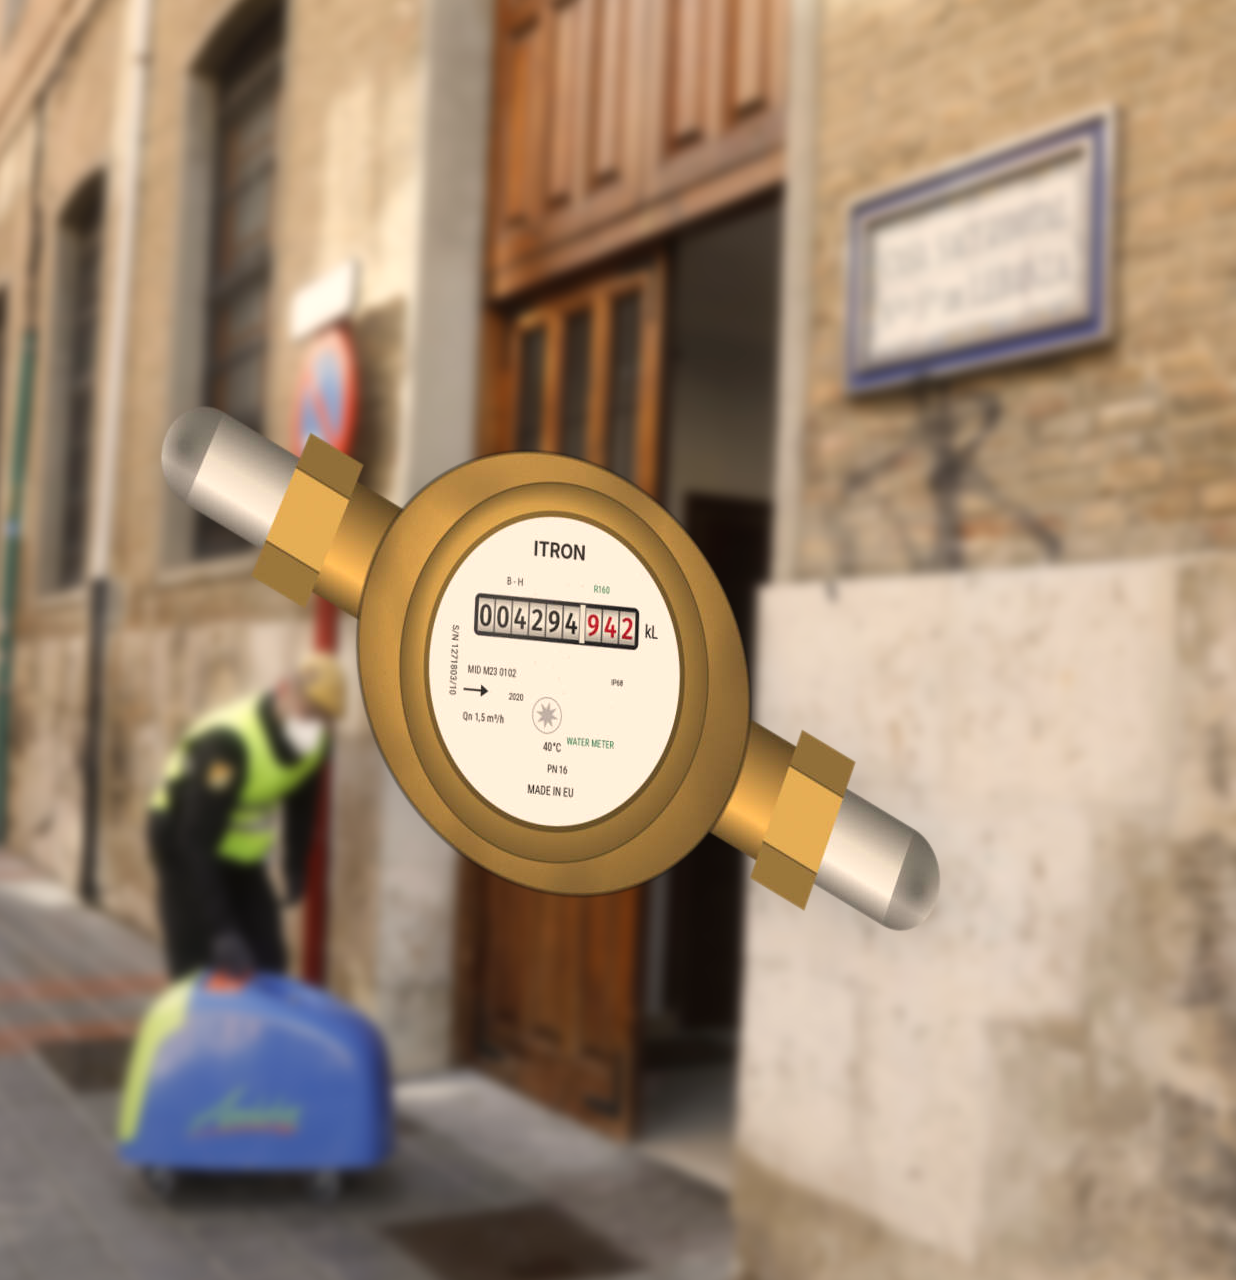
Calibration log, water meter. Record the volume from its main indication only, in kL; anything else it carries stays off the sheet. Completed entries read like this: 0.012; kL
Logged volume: 4294.942; kL
